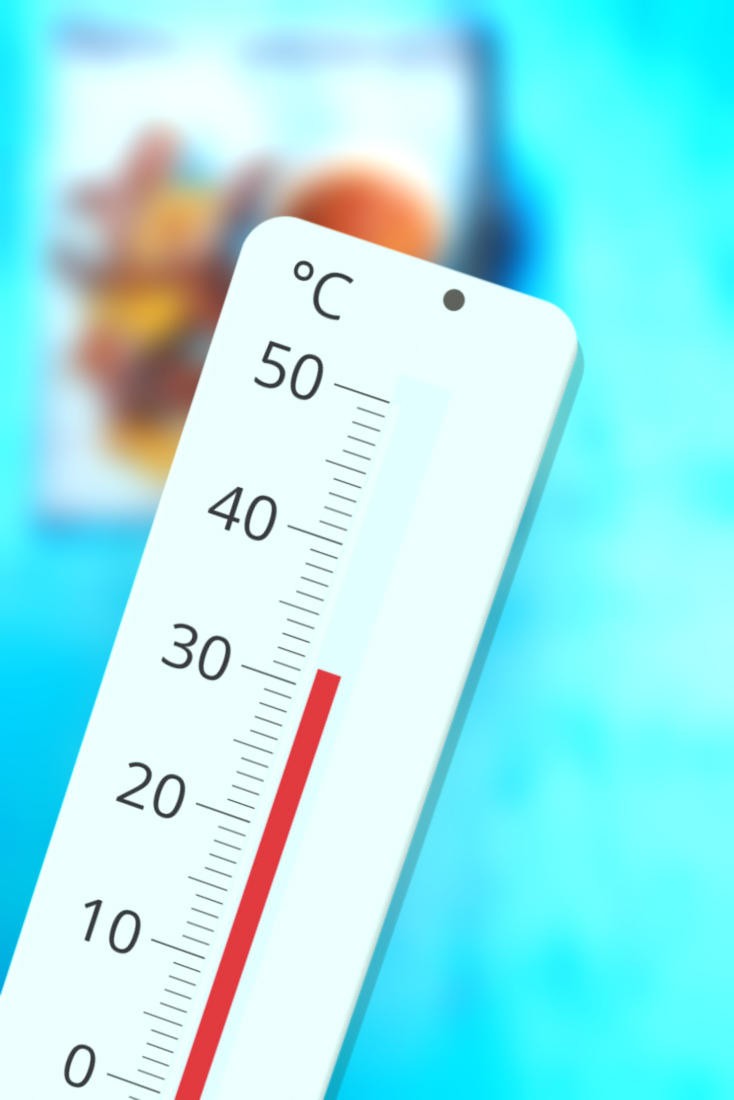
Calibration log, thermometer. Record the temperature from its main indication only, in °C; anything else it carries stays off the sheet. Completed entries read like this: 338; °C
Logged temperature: 31.5; °C
